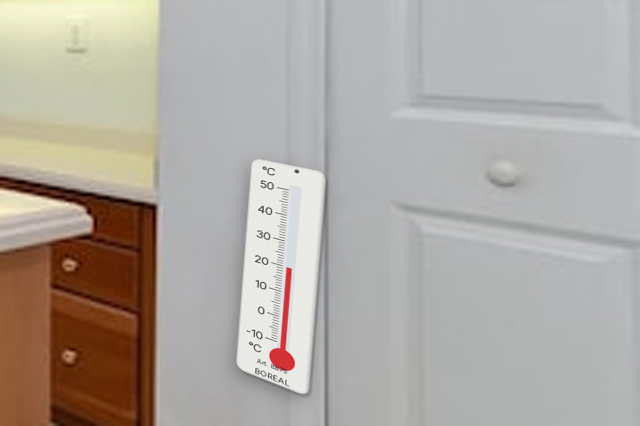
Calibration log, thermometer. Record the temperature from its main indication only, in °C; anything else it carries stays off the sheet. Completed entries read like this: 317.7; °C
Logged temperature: 20; °C
